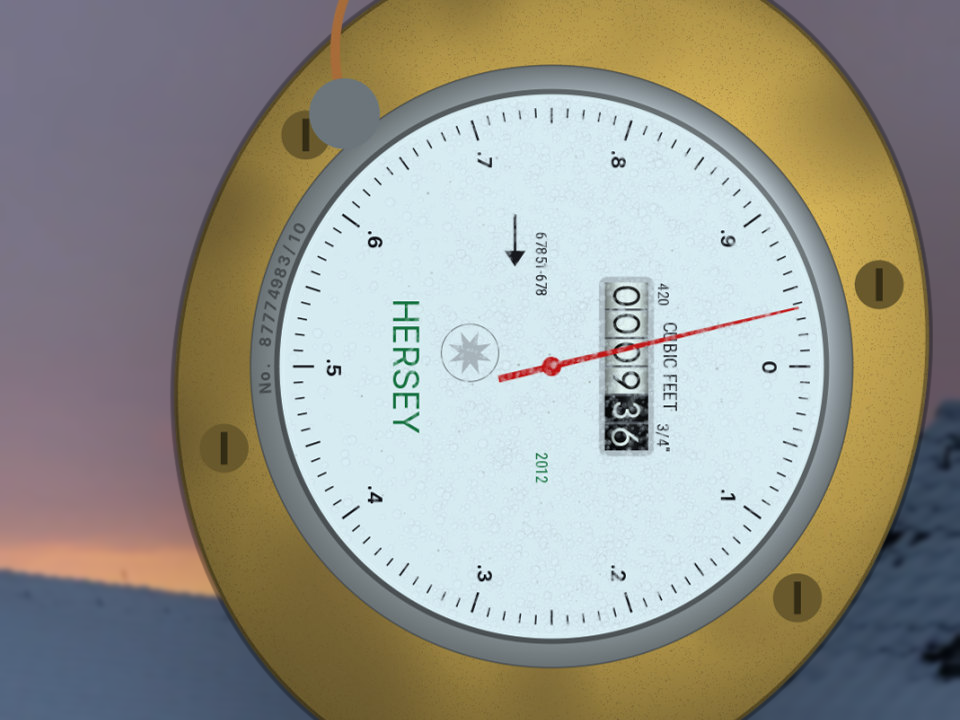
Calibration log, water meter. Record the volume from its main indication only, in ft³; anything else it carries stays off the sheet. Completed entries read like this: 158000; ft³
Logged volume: 935.96; ft³
